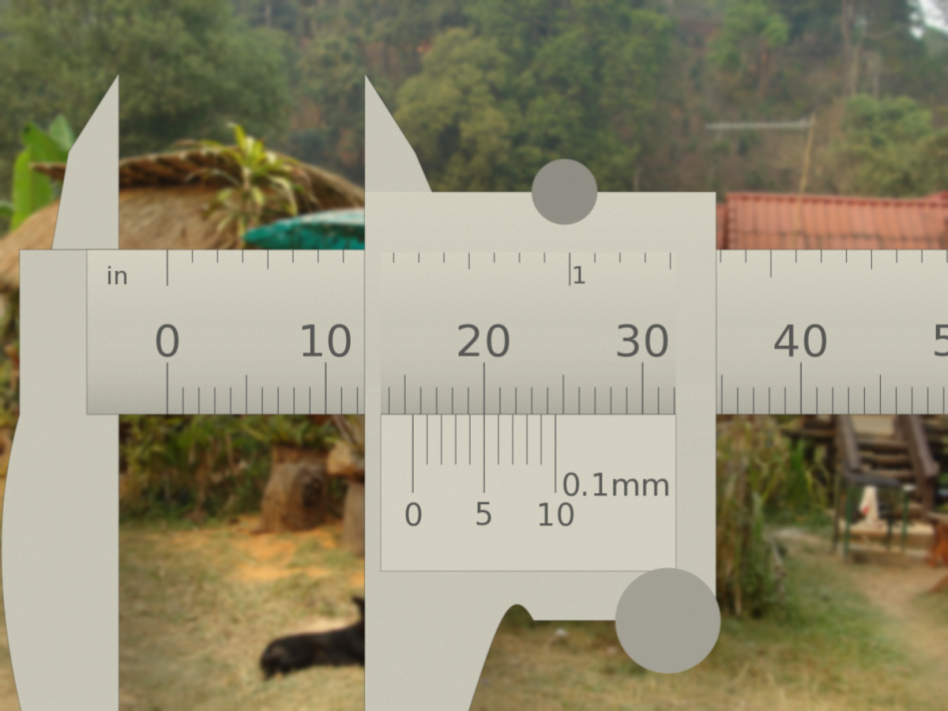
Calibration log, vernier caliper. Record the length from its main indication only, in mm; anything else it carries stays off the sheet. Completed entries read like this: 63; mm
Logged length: 15.5; mm
